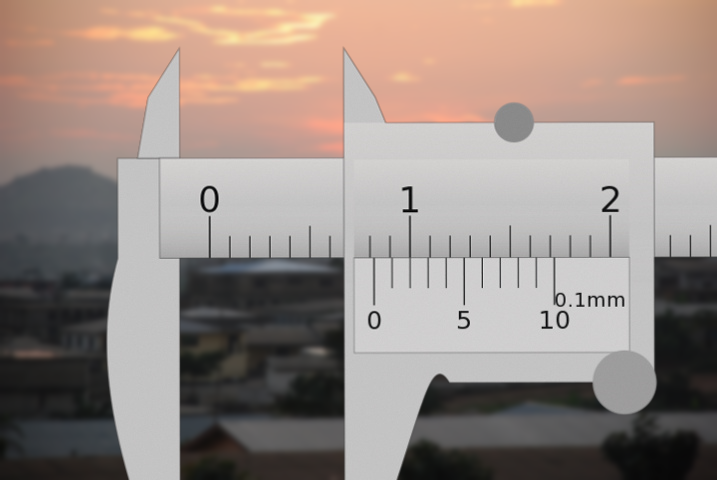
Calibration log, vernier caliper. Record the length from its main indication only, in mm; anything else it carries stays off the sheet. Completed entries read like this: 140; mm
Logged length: 8.2; mm
